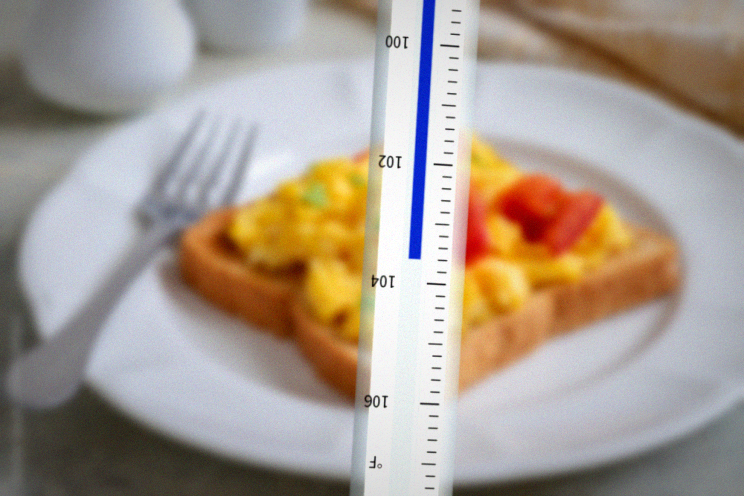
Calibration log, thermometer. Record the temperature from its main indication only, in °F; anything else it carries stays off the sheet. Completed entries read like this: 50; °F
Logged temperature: 103.6; °F
